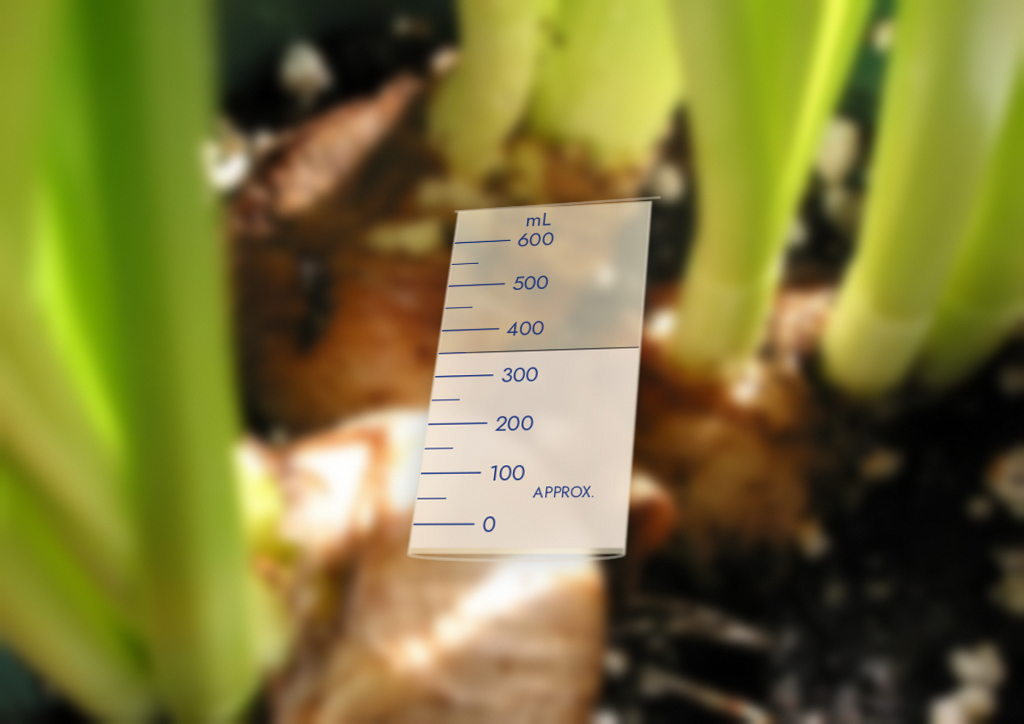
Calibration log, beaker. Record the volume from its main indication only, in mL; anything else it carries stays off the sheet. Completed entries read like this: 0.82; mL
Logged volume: 350; mL
